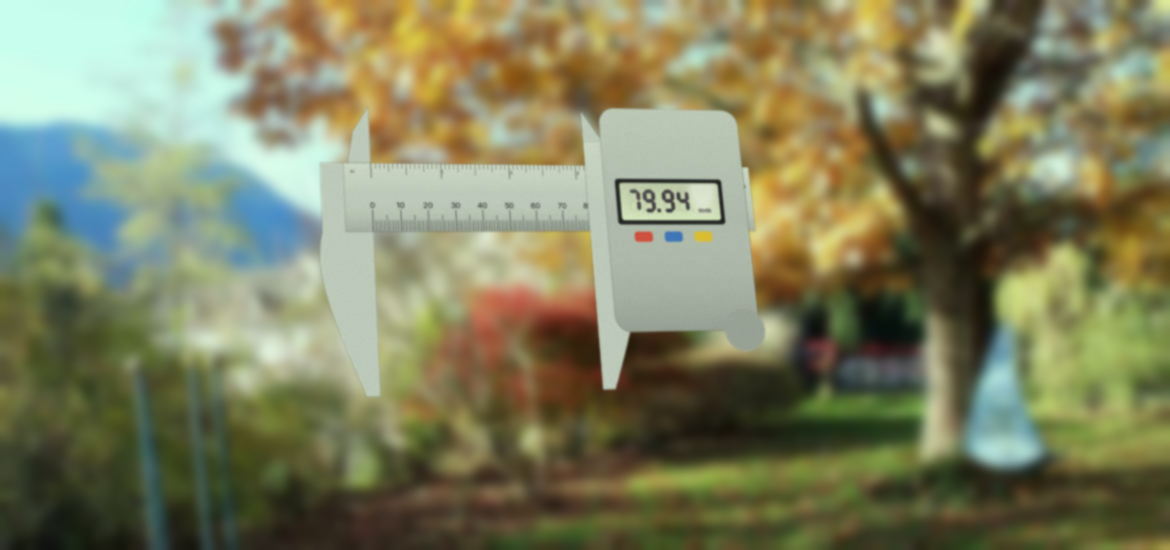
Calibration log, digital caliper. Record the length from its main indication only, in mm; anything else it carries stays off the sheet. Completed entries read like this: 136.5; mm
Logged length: 79.94; mm
